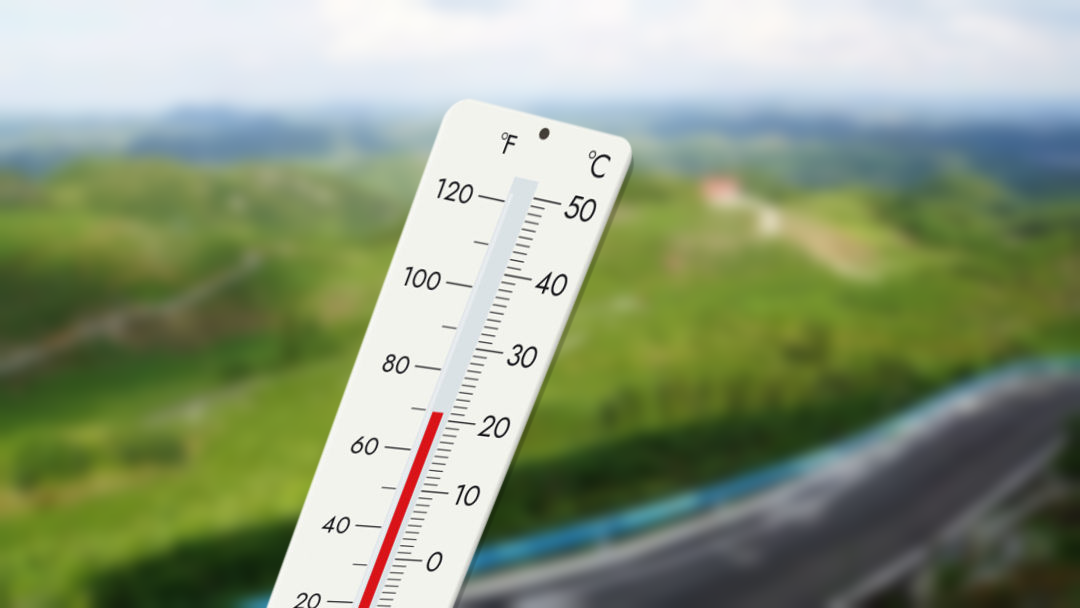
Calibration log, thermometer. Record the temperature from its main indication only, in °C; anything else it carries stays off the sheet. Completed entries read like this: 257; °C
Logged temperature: 21; °C
